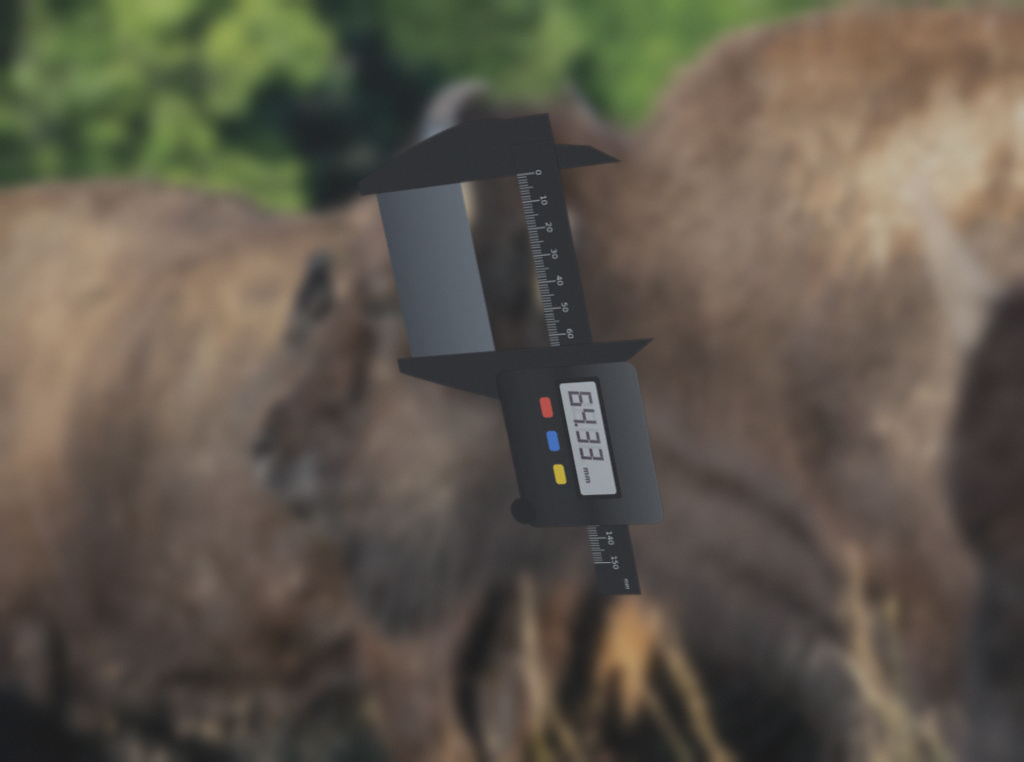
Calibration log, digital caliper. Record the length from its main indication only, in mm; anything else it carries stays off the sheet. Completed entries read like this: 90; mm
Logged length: 64.33; mm
